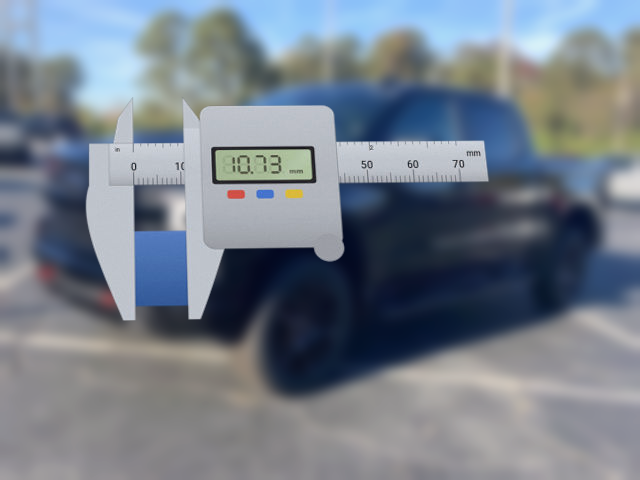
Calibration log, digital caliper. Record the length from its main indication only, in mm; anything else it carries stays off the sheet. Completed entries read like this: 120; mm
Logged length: 10.73; mm
